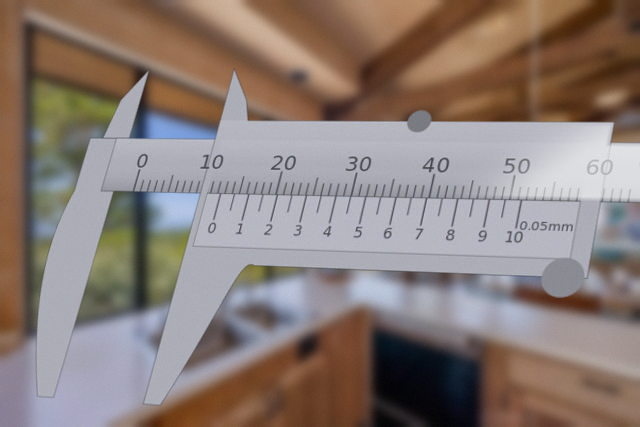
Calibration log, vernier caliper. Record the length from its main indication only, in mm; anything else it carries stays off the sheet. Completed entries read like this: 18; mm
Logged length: 12.4; mm
